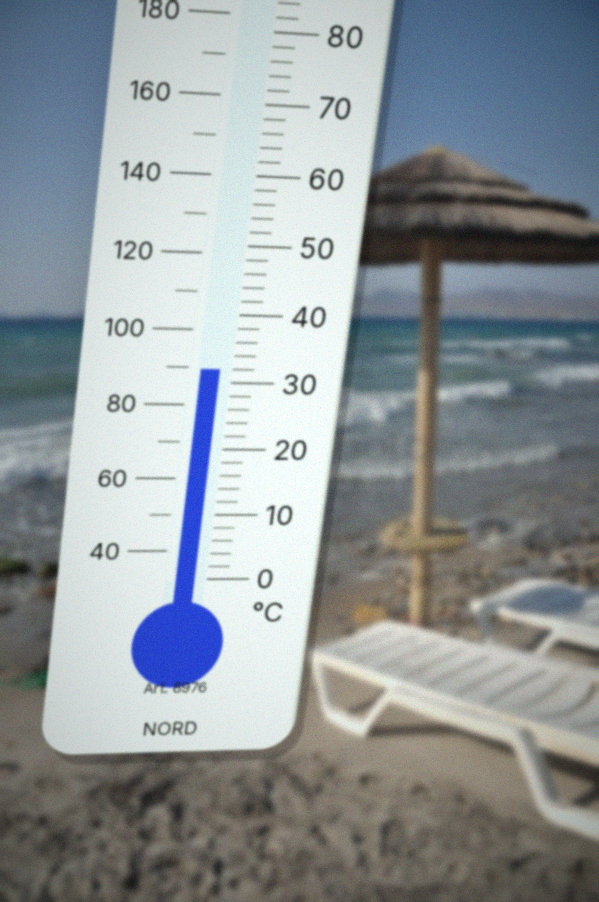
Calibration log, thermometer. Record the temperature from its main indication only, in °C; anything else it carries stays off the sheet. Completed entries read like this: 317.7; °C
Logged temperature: 32; °C
